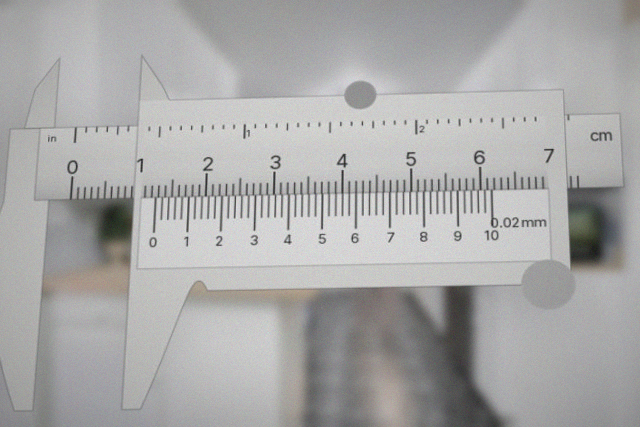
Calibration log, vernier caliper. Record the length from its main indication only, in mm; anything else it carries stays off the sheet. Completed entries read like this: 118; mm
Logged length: 12.6; mm
